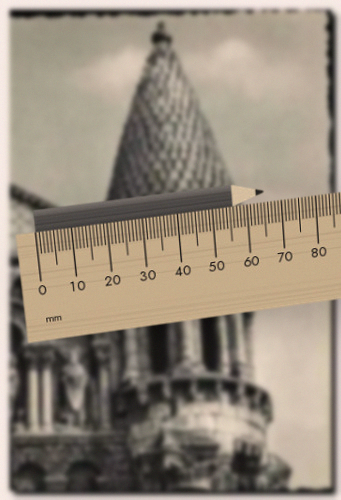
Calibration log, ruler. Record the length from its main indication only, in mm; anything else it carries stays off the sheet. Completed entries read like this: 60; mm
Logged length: 65; mm
